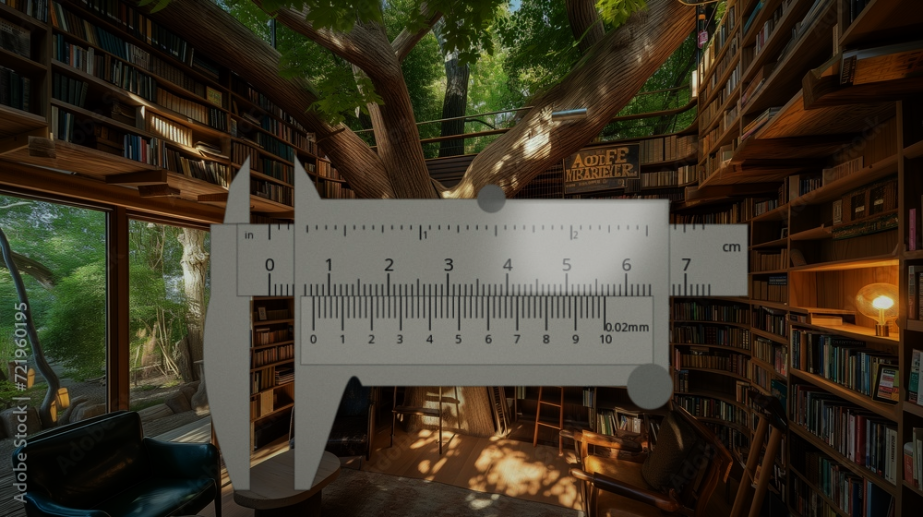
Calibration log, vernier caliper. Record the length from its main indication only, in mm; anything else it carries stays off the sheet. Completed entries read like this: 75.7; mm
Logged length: 7.4; mm
